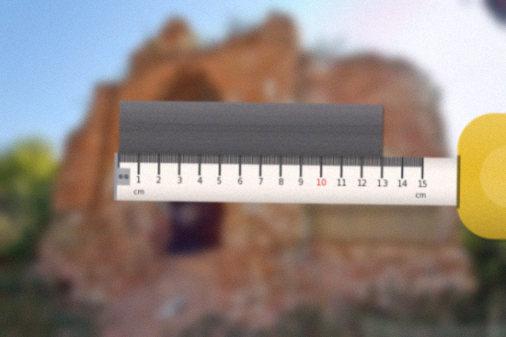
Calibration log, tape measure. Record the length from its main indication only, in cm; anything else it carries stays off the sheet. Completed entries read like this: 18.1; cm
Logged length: 13; cm
